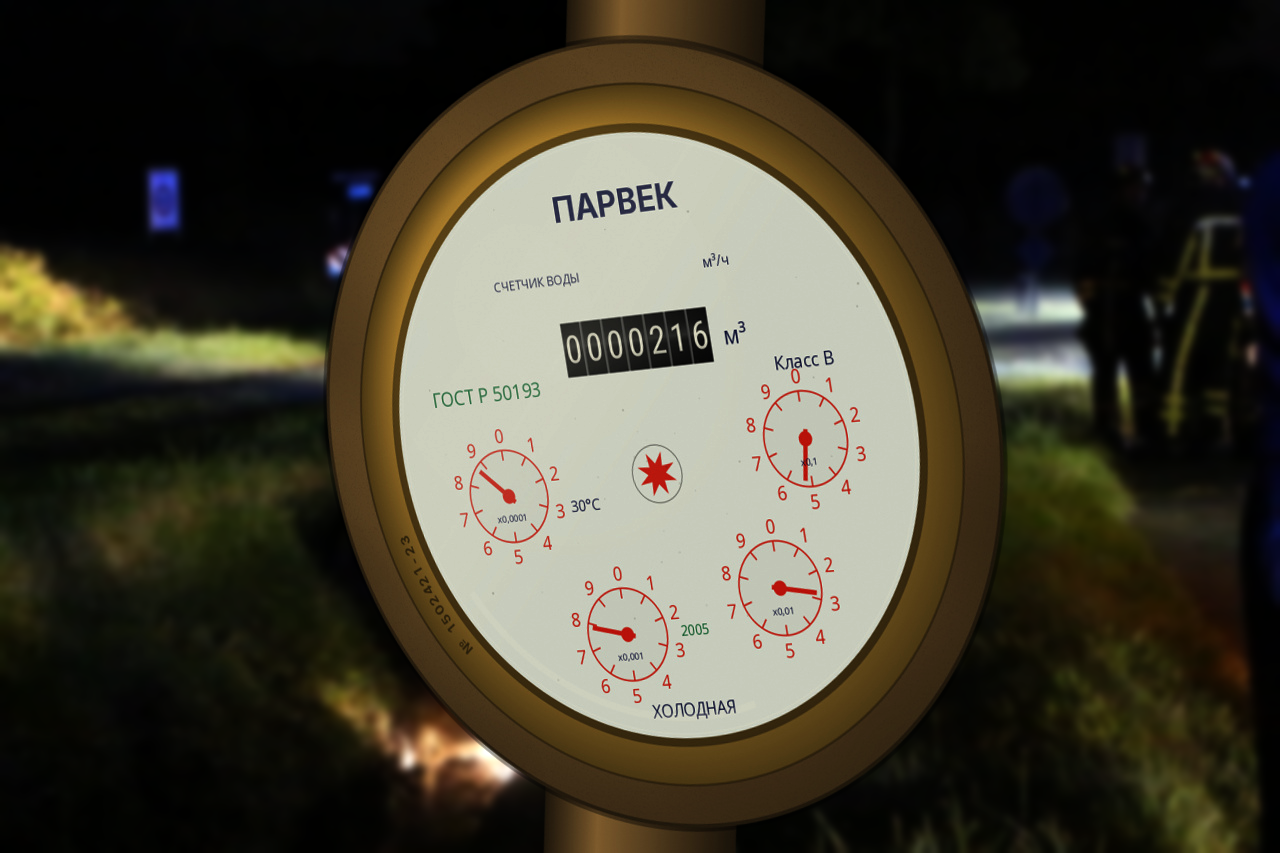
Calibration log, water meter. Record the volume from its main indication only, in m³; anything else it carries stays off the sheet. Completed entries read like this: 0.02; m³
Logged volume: 216.5278; m³
